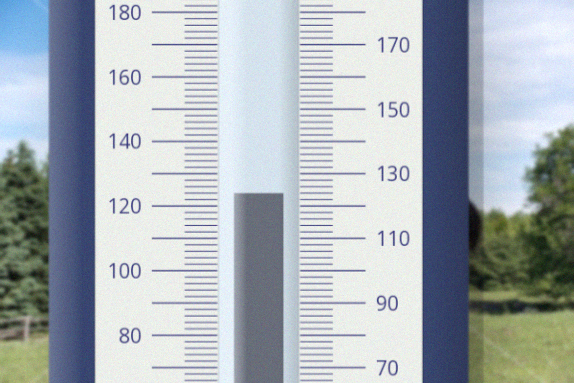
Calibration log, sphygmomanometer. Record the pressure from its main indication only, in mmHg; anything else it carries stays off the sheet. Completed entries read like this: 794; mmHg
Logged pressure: 124; mmHg
